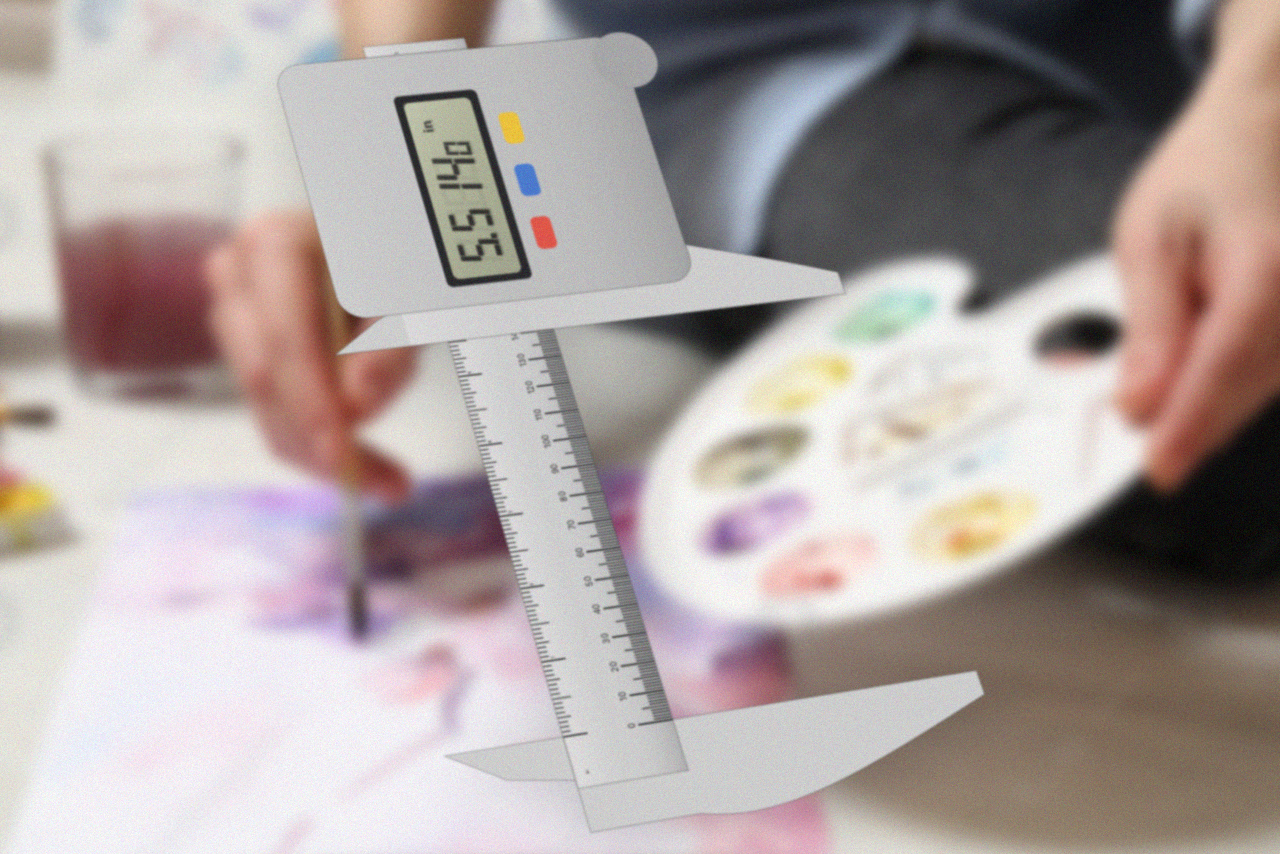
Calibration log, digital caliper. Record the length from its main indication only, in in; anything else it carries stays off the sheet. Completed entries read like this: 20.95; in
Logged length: 5.5140; in
